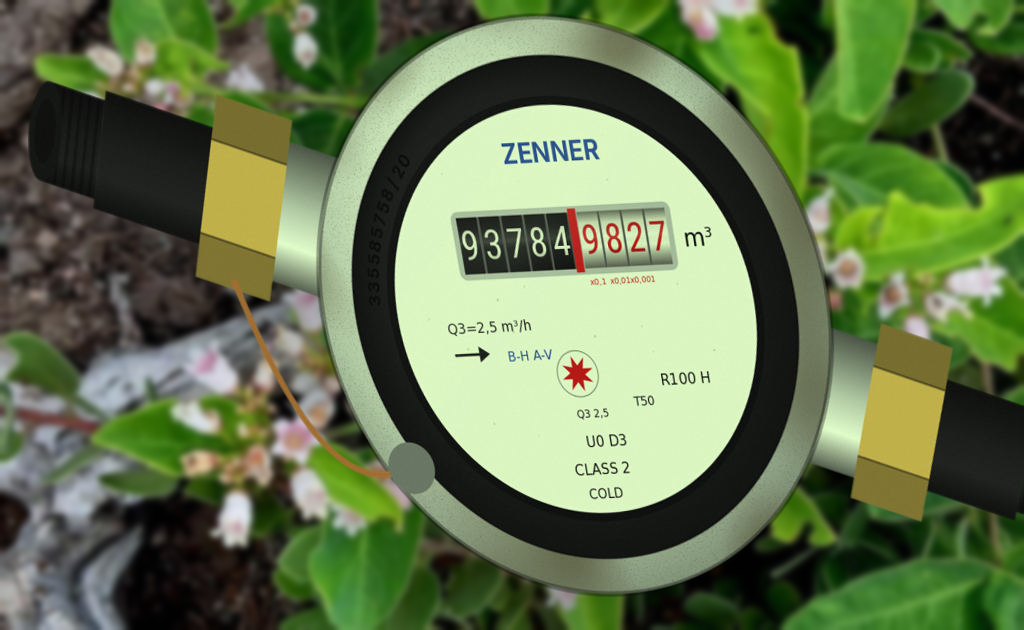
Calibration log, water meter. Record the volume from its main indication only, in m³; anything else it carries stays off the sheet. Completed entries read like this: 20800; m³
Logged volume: 93784.9827; m³
